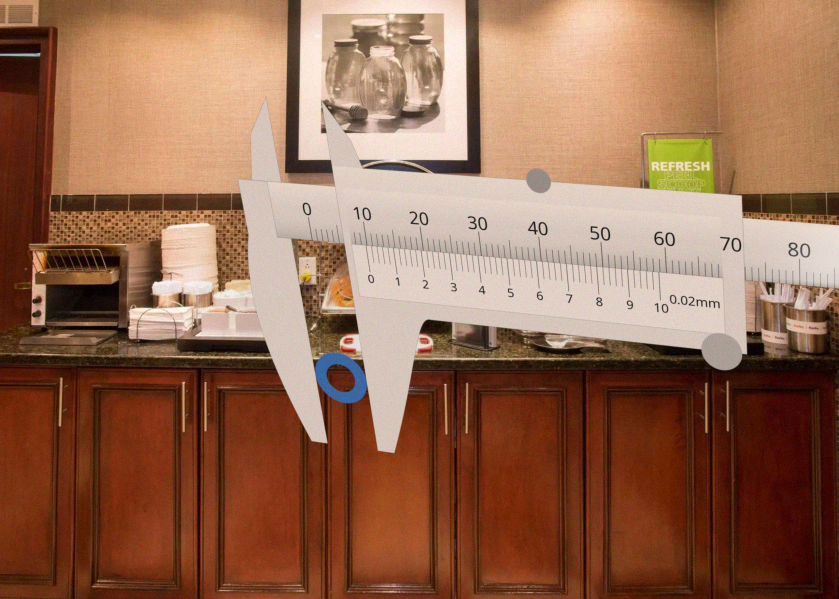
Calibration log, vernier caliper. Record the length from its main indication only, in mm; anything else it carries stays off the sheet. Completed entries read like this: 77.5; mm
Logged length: 9.8; mm
